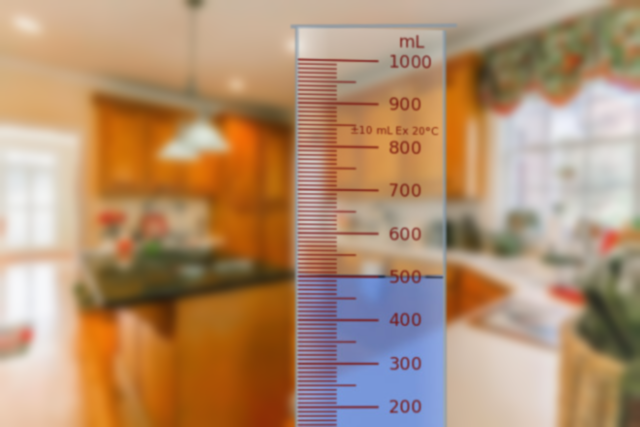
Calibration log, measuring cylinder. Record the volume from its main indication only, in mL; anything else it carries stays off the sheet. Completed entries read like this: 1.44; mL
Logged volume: 500; mL
